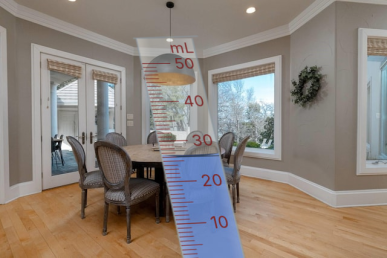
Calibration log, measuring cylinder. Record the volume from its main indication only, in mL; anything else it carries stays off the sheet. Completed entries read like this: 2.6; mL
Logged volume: 26; mL
